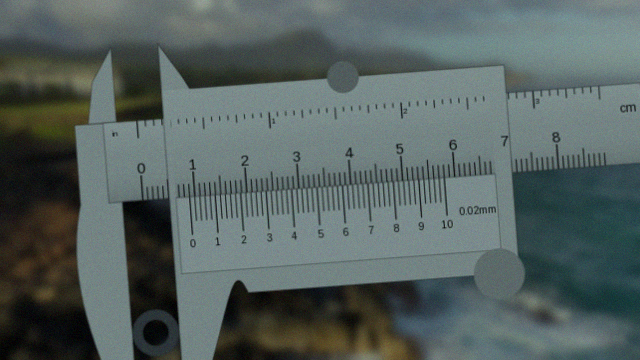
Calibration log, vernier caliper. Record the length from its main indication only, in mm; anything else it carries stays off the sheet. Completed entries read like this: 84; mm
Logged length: 9.0; mm
